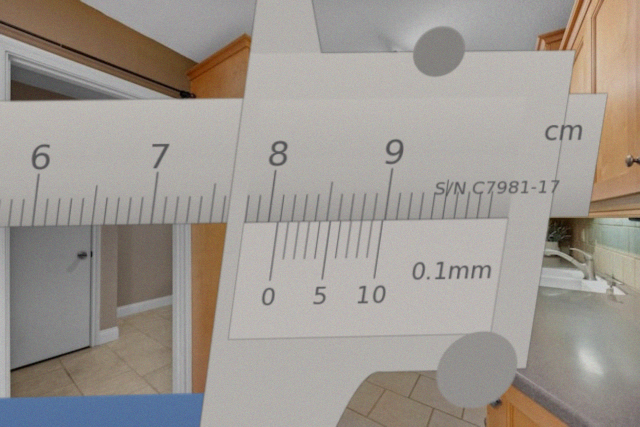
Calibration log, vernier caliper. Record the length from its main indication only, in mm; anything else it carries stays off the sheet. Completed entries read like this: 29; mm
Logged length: 80.8; mm
